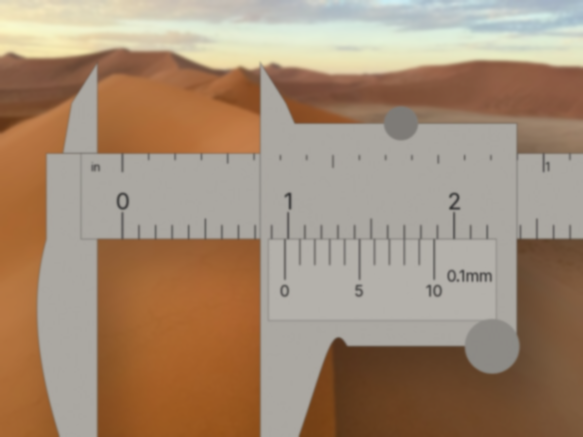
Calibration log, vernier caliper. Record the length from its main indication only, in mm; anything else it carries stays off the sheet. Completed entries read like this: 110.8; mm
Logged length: 9.8; mm
